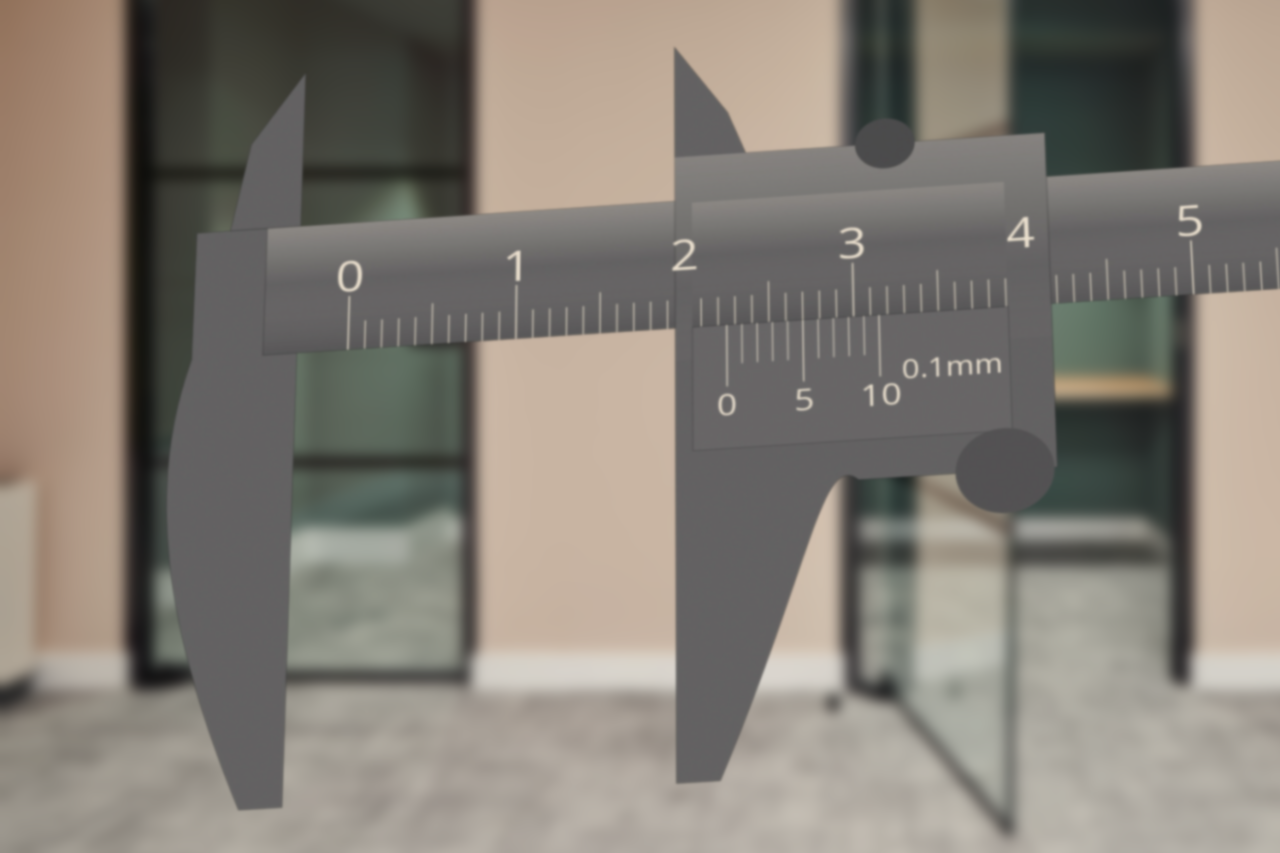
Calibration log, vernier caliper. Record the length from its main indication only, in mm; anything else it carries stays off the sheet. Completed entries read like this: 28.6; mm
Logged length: 22.5; mm
